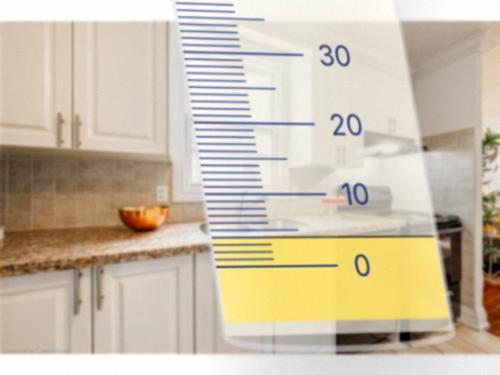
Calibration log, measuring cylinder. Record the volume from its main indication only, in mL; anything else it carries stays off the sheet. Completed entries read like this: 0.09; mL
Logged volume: 4; mL
